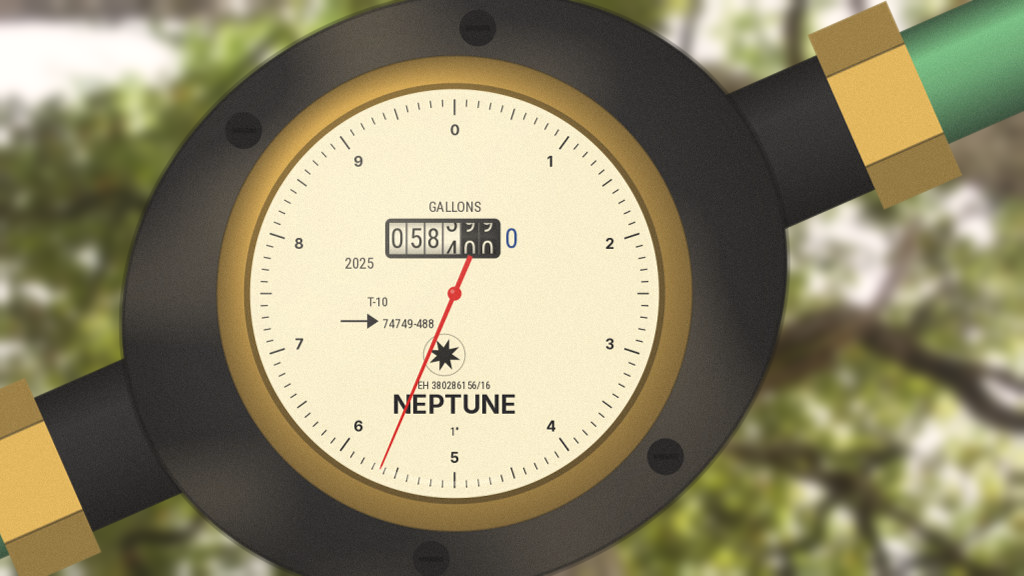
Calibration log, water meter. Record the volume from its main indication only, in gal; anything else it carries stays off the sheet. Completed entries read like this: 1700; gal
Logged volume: 583995.6; gal
